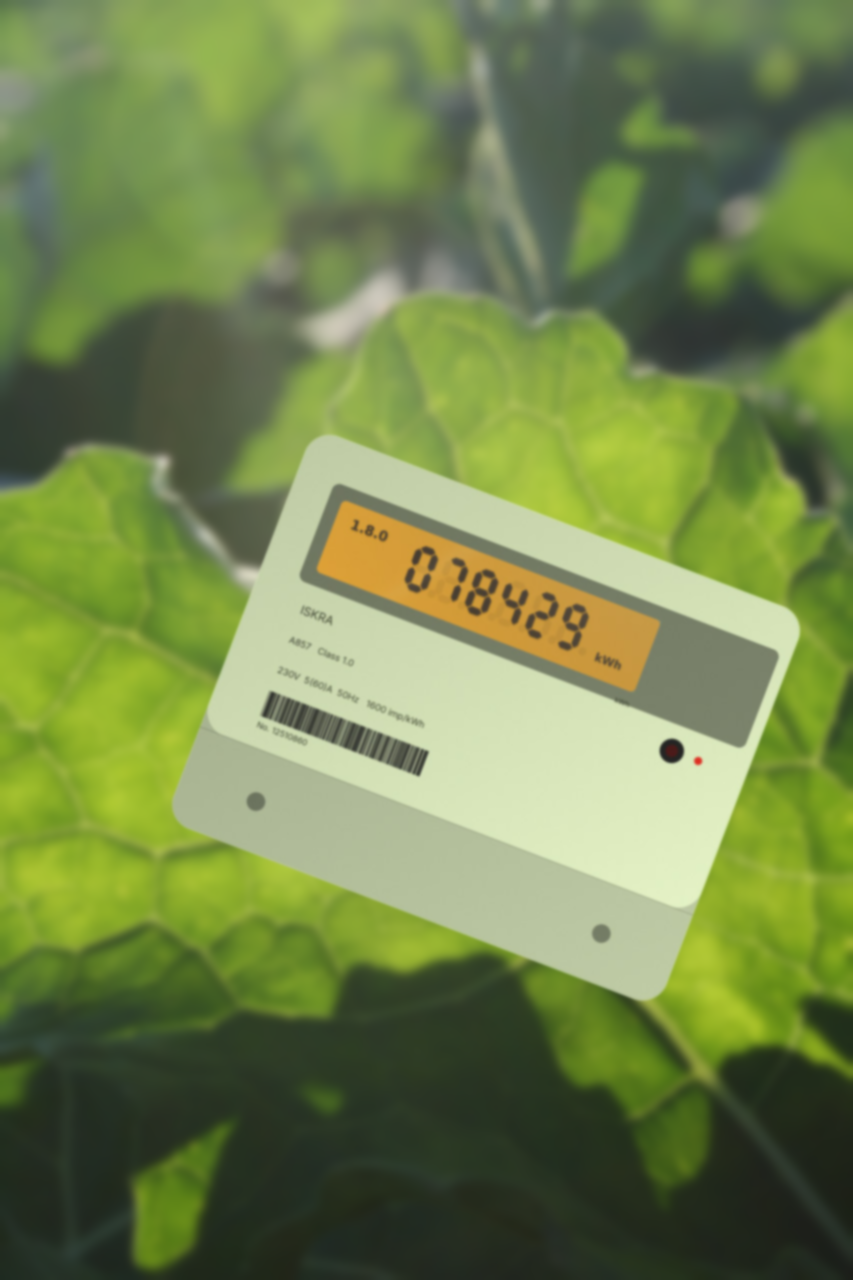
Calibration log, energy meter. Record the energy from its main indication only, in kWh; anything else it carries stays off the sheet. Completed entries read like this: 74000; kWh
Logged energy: 78429; kWh
